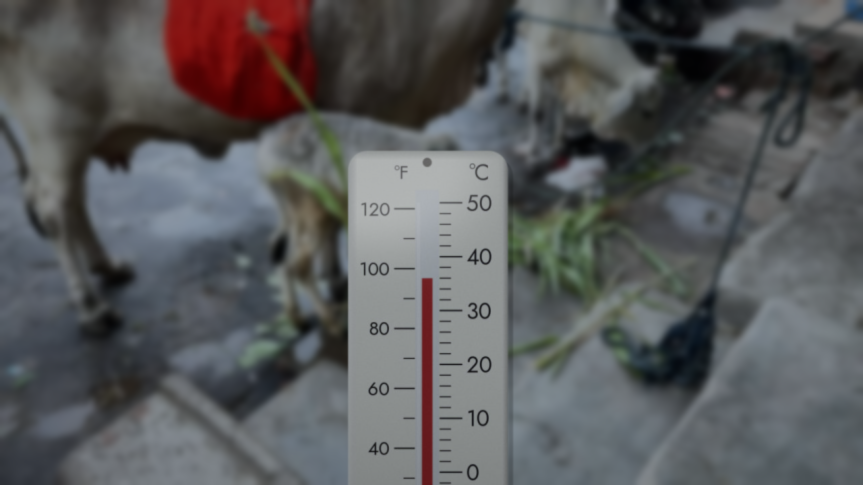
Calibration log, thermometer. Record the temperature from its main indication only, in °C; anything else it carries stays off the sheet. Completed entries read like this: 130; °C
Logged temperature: 36; °C
